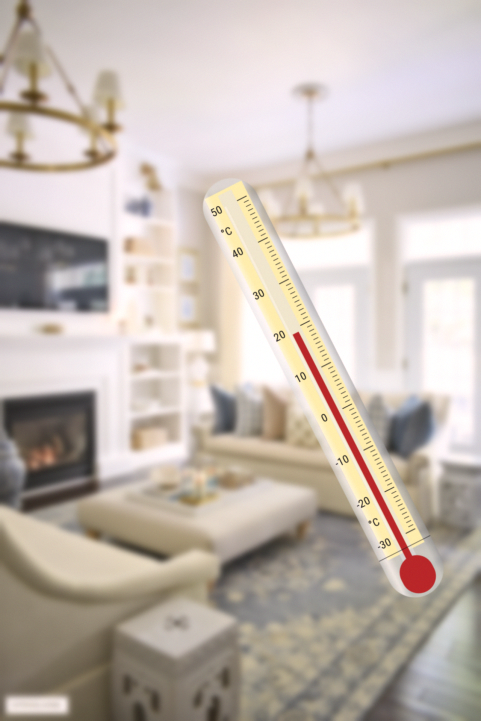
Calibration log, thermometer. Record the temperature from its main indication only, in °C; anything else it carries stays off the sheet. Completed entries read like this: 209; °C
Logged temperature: 19; °C
